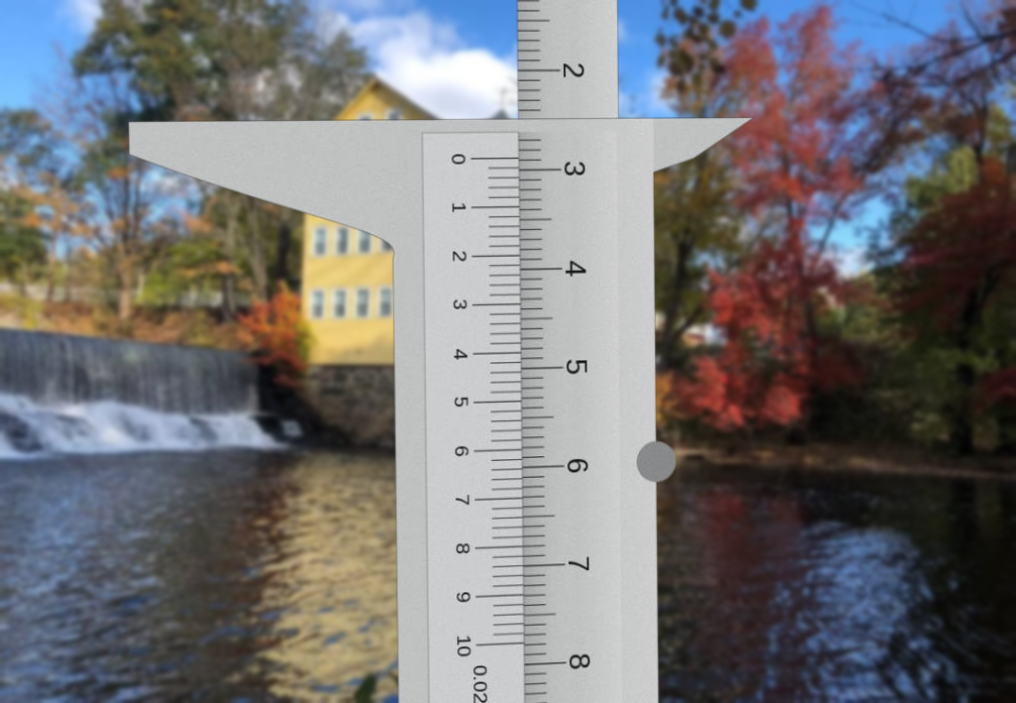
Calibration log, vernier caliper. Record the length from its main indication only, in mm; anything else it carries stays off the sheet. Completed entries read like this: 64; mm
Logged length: 28.8; mm
